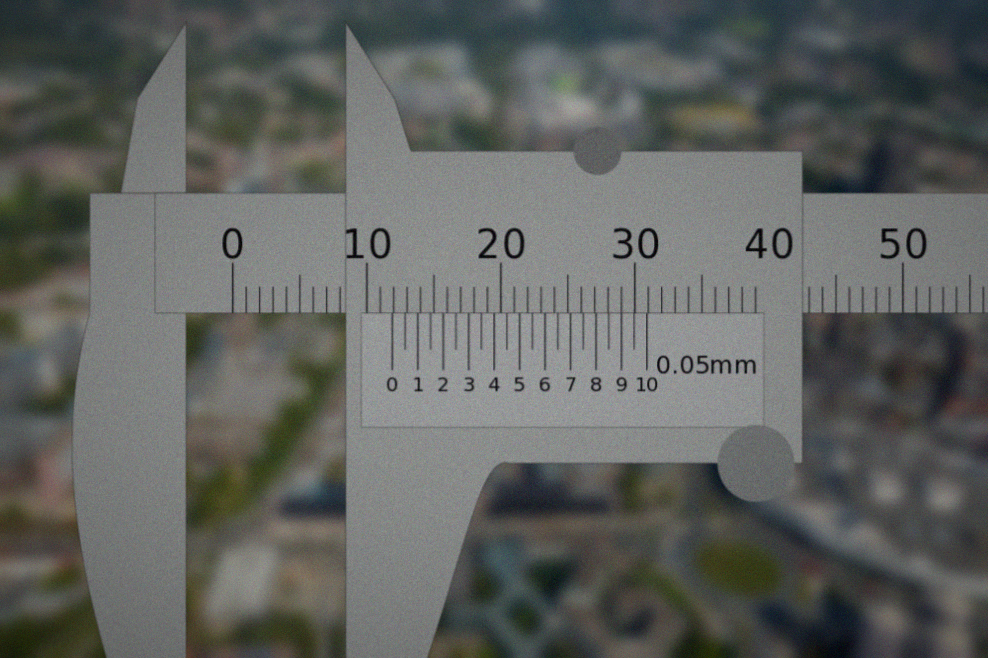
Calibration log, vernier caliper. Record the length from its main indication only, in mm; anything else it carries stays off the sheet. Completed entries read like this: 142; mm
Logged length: 11.9; mm
